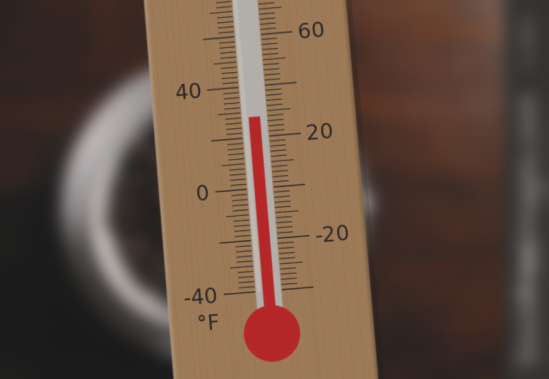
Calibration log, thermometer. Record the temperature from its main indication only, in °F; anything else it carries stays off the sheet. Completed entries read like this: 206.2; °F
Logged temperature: 28; °F
